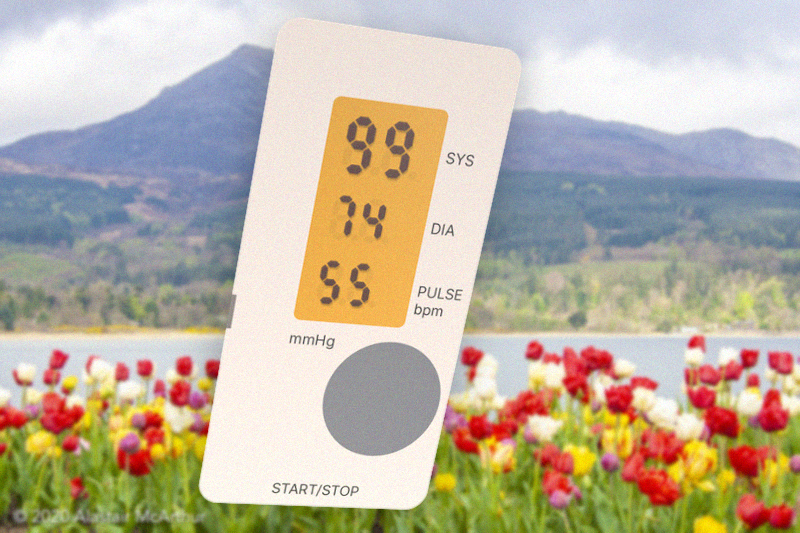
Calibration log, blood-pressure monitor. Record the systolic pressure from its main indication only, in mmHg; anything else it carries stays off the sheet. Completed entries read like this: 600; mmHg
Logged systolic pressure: 99; mmHg
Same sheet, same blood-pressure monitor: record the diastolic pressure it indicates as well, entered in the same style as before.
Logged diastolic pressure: 74; mmHg
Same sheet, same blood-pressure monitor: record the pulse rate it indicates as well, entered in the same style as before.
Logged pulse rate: 55; bpm
